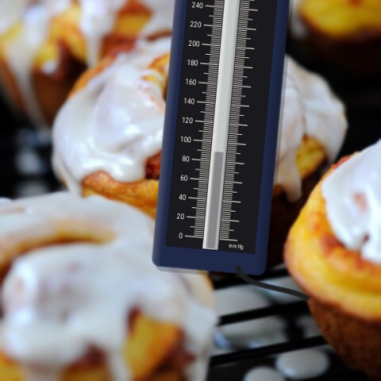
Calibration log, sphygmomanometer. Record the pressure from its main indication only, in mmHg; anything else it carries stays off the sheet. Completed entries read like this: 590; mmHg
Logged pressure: 90; mmHg
